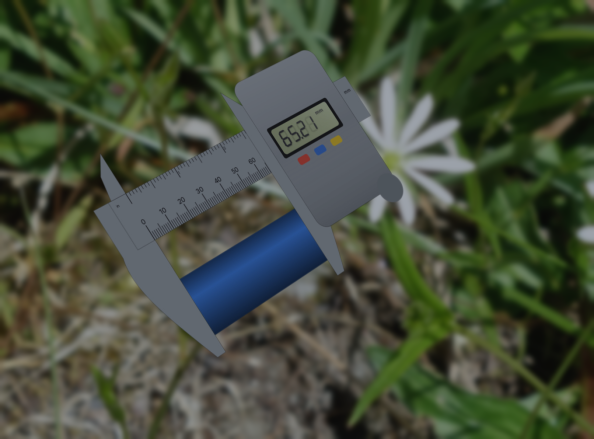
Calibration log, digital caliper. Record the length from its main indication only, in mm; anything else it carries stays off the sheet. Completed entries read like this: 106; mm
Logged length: 65.21; mm
